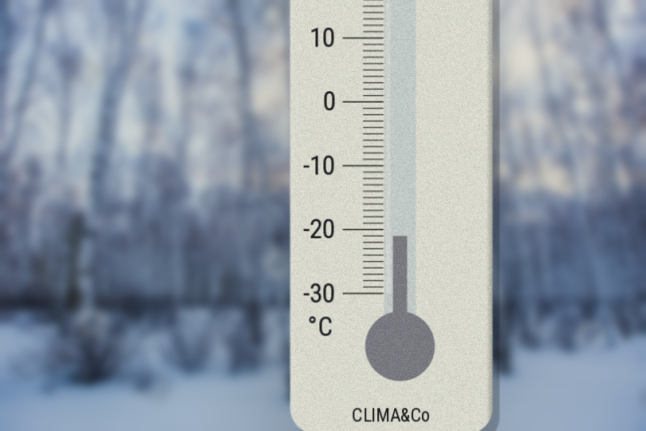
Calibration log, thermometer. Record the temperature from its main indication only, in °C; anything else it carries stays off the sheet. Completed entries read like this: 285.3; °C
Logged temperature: -21; °C
